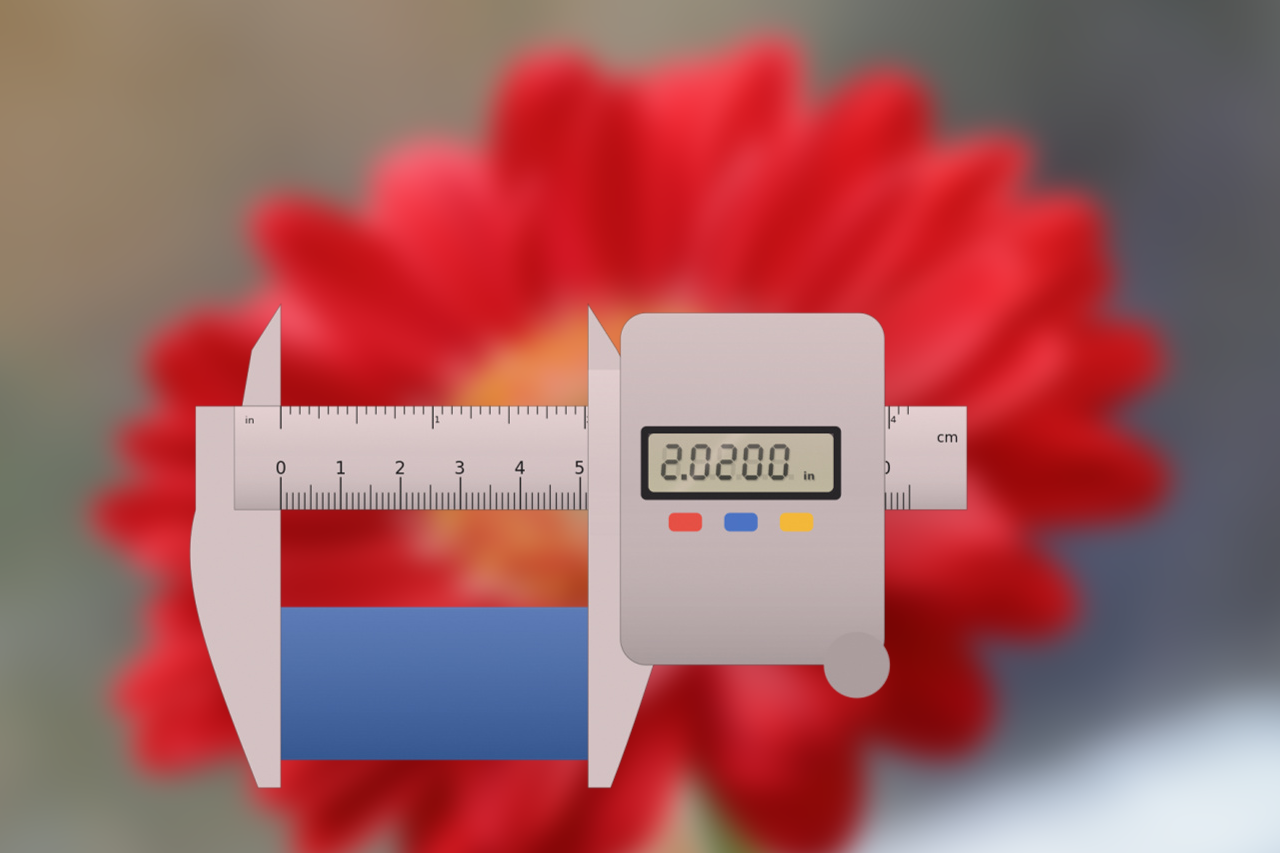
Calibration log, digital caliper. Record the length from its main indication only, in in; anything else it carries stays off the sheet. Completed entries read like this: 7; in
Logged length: 2.0200; in
